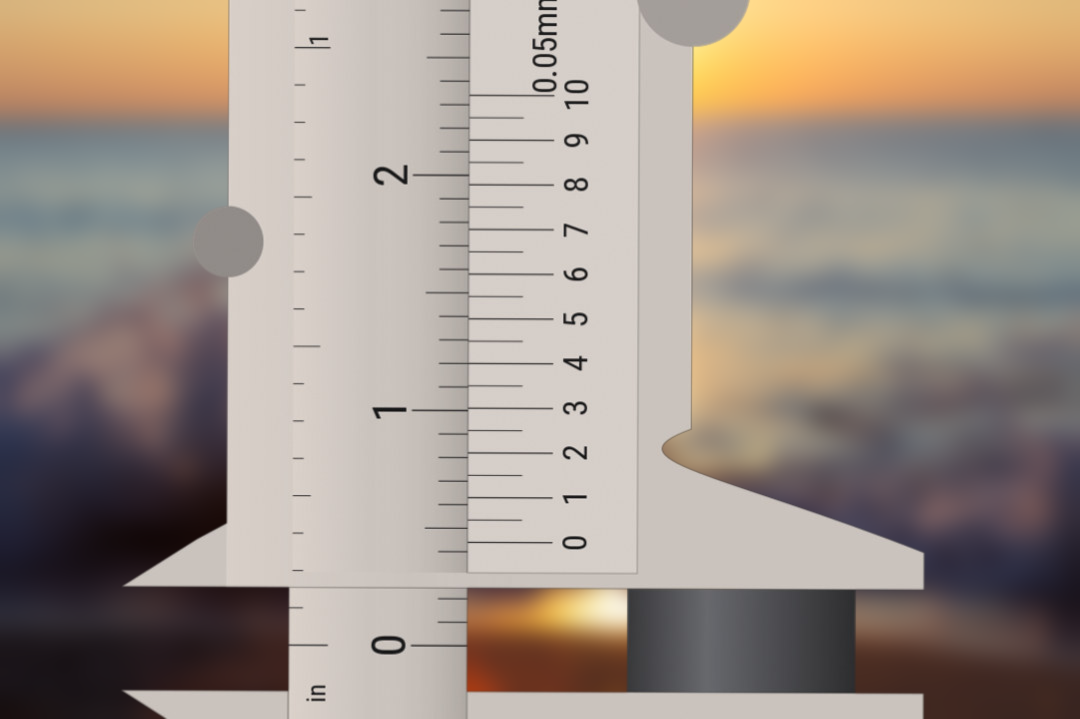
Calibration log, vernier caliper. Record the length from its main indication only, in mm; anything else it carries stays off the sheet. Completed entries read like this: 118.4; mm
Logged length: 4.4; mm
